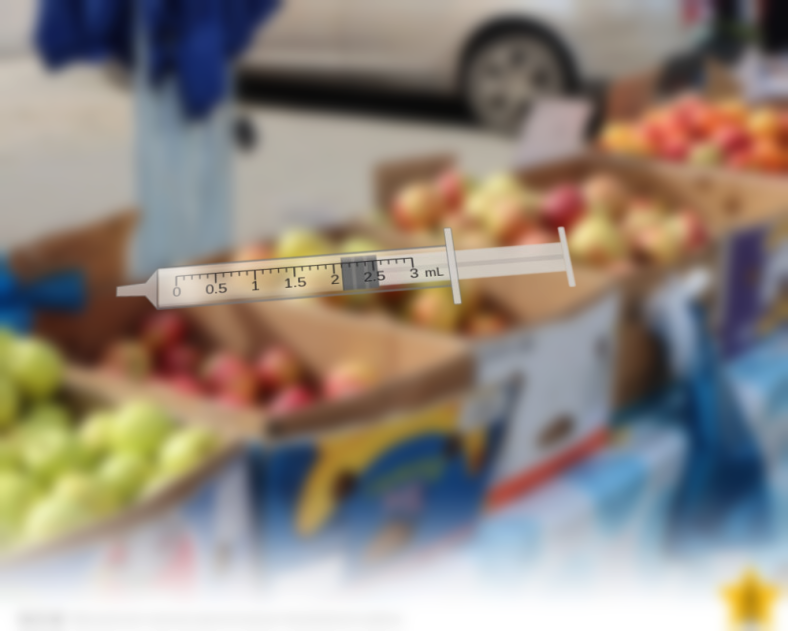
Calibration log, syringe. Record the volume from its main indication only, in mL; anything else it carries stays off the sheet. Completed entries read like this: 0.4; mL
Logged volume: 2.1; mL
